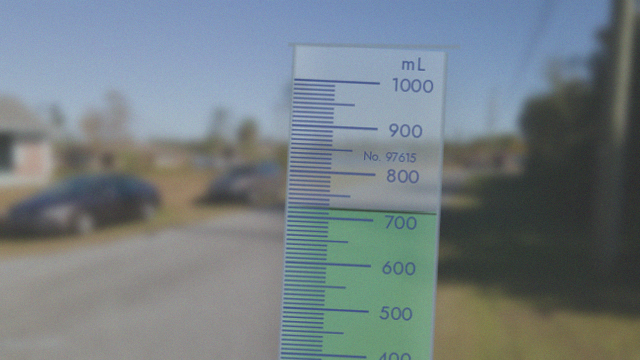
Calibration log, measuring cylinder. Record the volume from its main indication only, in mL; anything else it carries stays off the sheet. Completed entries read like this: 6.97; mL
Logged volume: 720; mL
